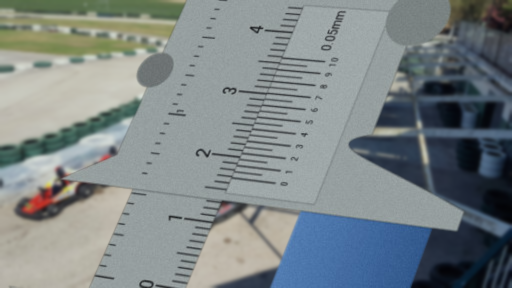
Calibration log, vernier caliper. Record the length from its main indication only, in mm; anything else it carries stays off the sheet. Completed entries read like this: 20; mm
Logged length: 16.8; mm
